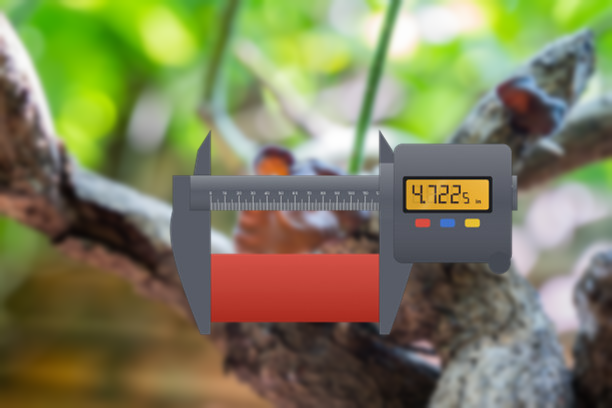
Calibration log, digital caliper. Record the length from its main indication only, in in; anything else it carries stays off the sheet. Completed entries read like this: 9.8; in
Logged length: 4.7225; in
